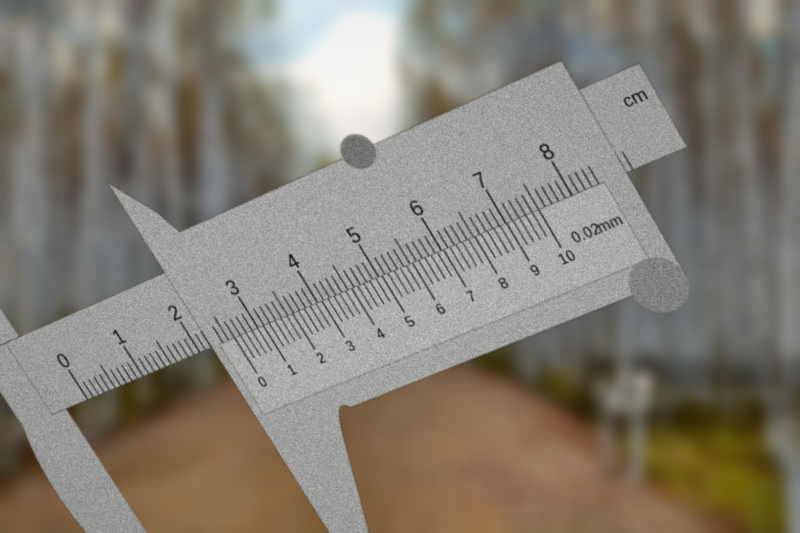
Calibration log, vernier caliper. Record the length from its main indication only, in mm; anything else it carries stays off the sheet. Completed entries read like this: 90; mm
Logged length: 26.0; mm
